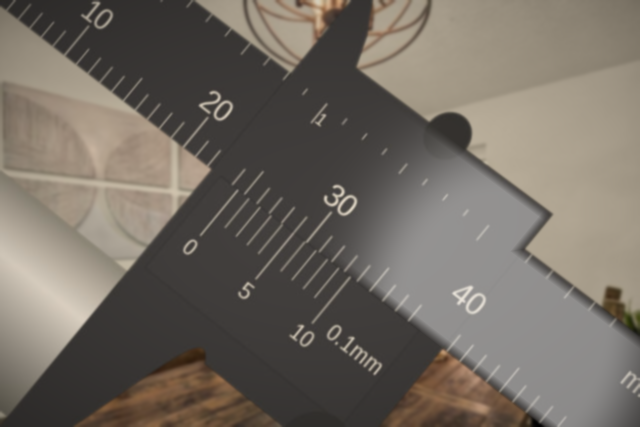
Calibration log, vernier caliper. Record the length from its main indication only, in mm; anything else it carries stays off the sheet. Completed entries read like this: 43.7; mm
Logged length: 24.5; mm
